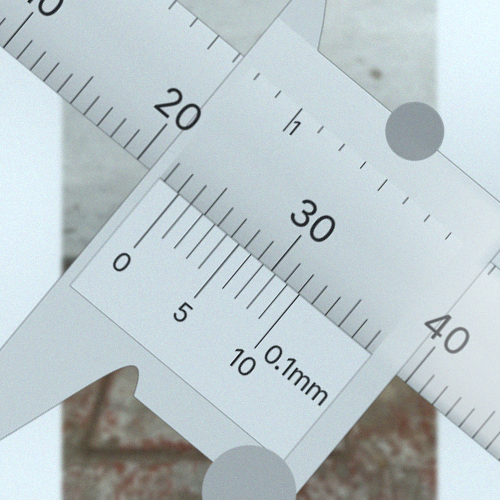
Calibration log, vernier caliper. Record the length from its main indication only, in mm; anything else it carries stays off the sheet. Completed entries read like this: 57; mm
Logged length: 23.1; mm
